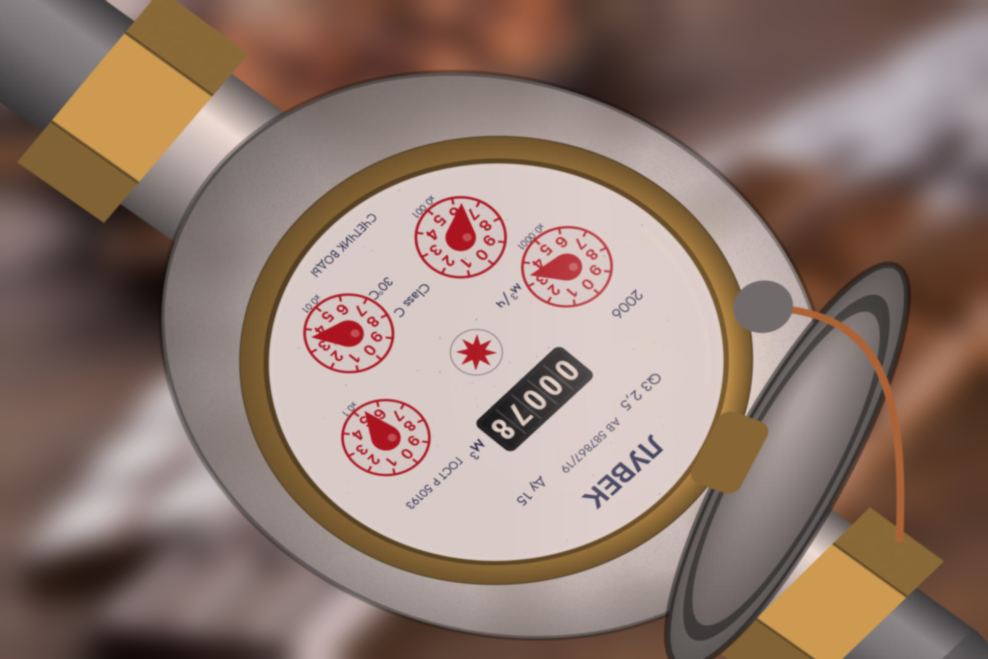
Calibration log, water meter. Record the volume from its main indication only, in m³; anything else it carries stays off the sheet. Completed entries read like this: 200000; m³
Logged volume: 78.5363; m³
